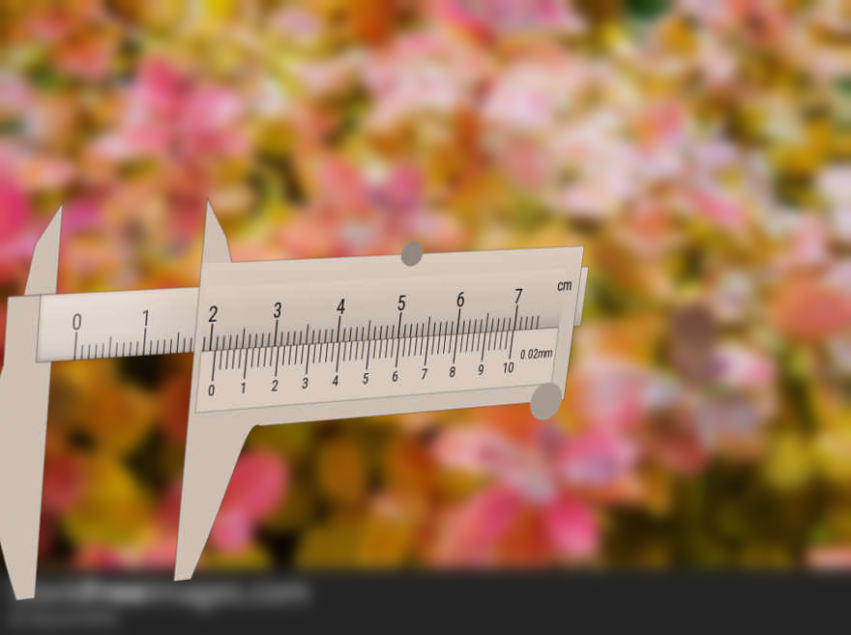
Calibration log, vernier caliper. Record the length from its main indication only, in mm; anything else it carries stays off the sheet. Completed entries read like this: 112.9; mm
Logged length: 20.8; mm
